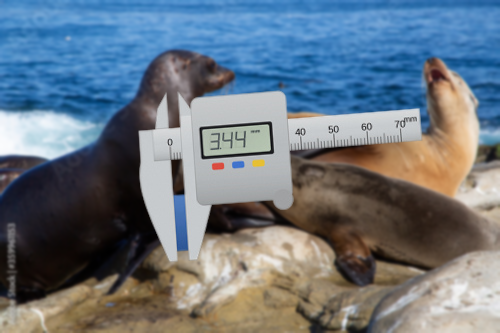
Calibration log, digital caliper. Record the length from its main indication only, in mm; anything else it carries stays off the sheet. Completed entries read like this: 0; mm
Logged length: 3.44; mm
